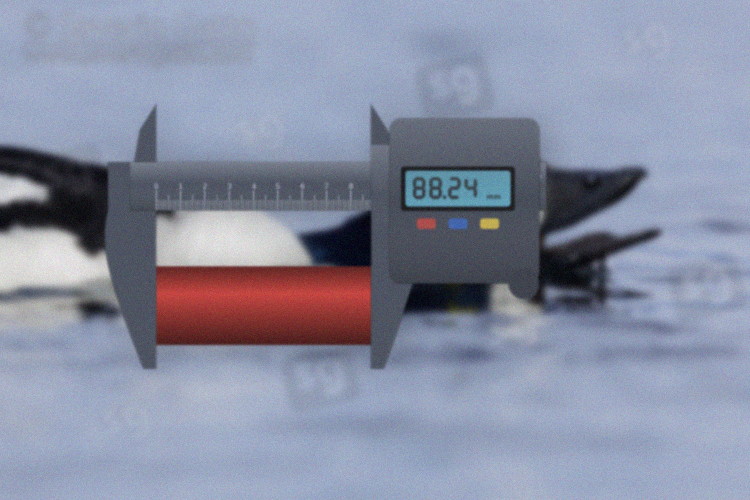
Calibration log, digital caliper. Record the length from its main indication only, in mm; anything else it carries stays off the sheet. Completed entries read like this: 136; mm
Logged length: 88.24; mm
